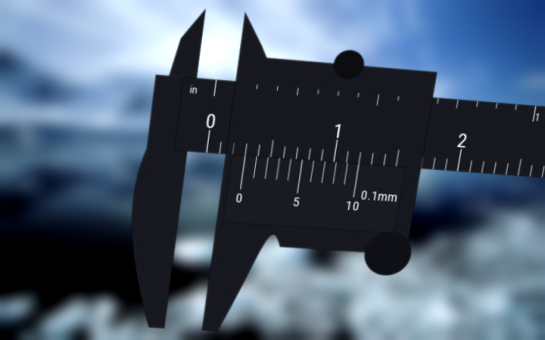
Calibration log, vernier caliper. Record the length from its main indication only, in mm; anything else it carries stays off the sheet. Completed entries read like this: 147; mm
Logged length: 3.0; mm
